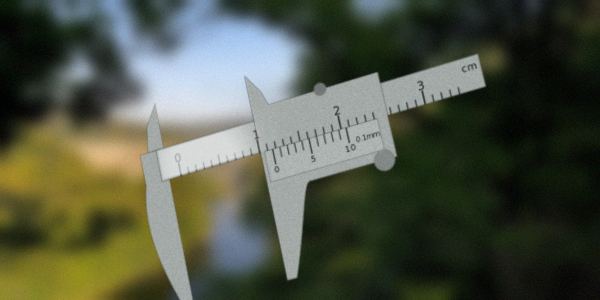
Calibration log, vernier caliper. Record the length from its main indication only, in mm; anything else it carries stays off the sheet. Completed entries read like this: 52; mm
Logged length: 11.6; mm
